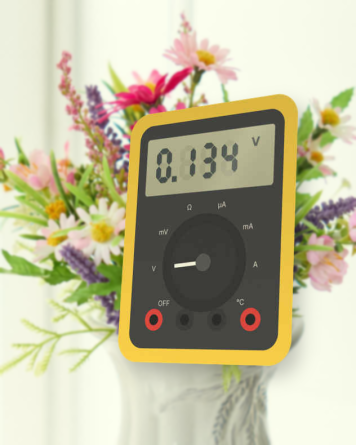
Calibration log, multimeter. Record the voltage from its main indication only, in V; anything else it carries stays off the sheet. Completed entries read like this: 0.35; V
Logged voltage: 0.134; V
